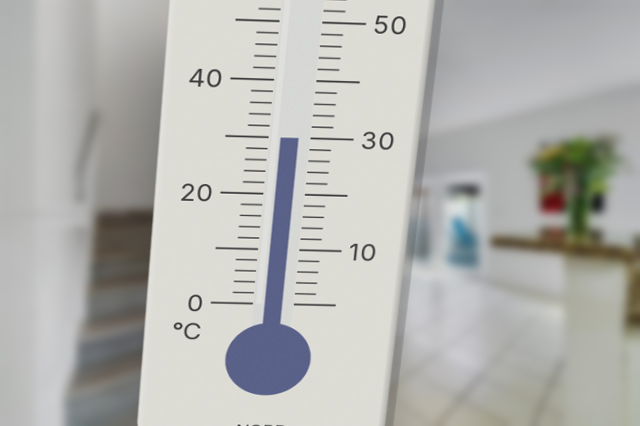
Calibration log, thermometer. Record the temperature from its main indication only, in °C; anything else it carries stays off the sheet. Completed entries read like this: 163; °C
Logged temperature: 30; °C
